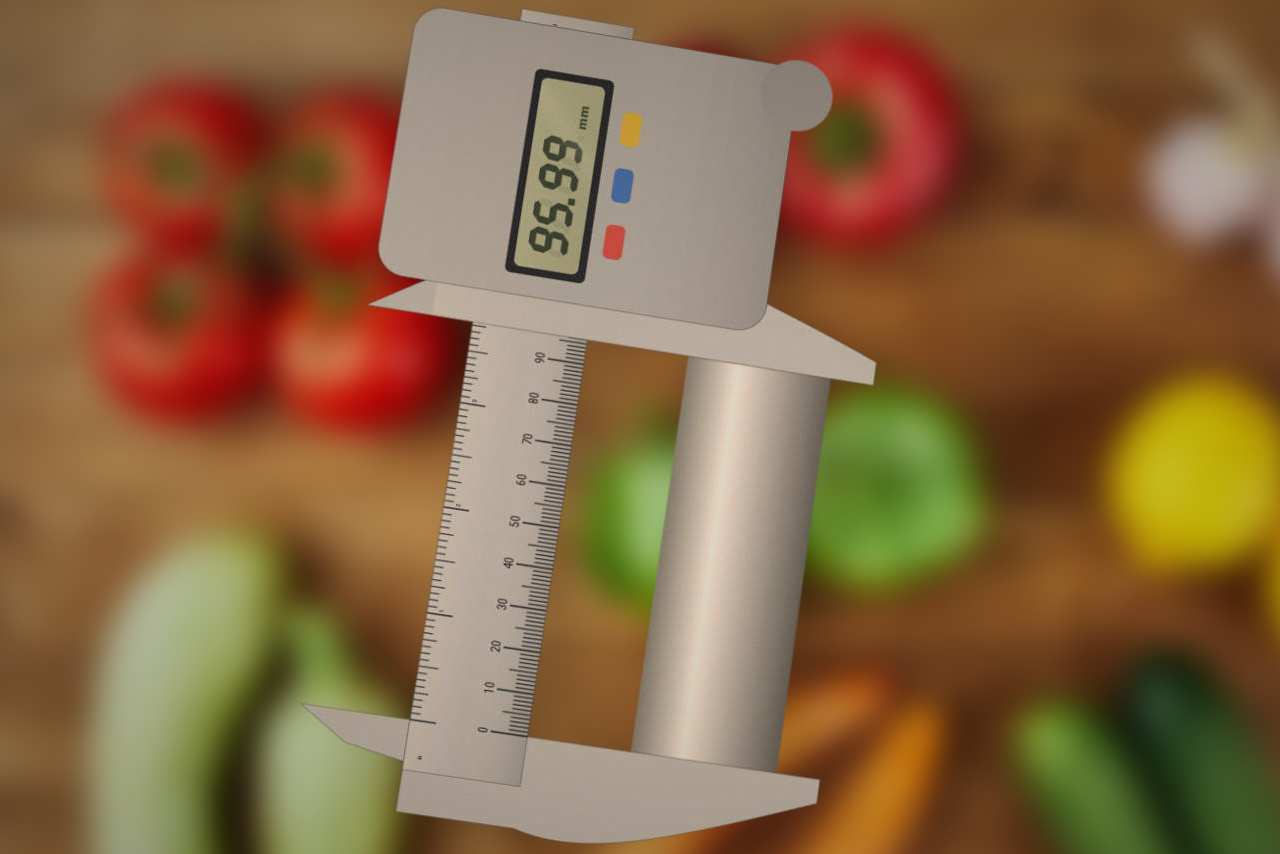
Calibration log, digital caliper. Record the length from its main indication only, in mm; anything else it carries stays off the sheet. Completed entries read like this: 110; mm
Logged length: 95.99; mm
